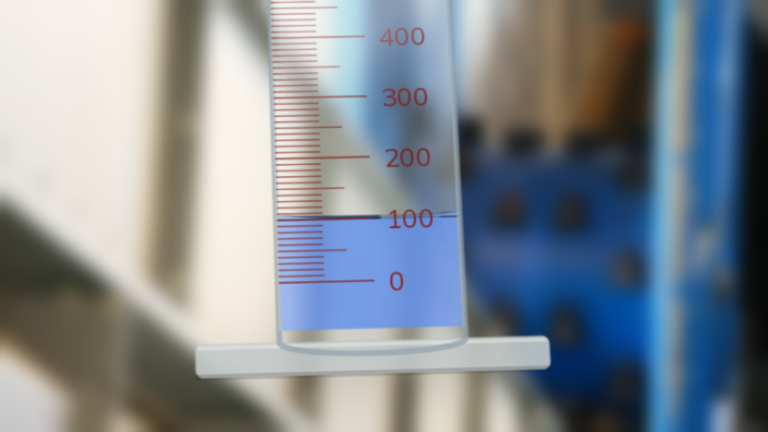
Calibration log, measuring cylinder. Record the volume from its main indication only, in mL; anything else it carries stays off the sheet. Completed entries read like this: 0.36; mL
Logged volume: 100; mL
